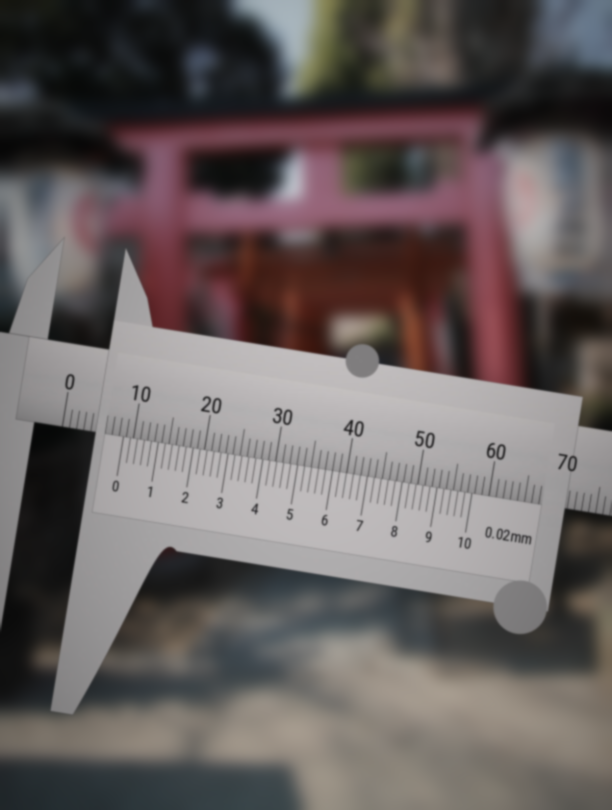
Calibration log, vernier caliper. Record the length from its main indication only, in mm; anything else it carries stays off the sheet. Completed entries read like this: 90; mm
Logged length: 8.6; mm
